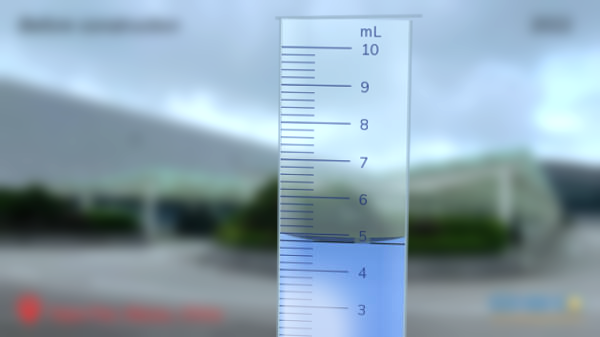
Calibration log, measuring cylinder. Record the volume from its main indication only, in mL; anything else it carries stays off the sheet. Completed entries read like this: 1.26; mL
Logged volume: 4.8; mL
